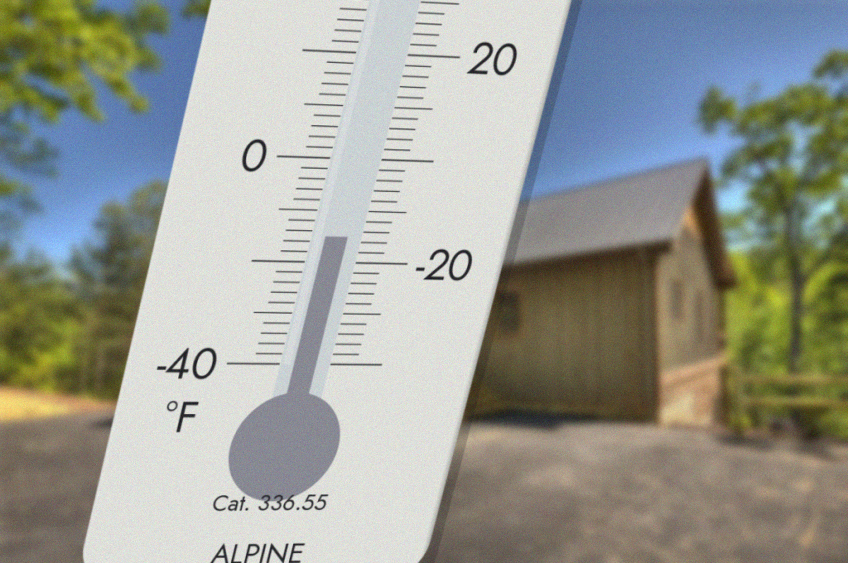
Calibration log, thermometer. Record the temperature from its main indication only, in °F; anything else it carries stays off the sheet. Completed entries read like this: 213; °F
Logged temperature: -15; °F
